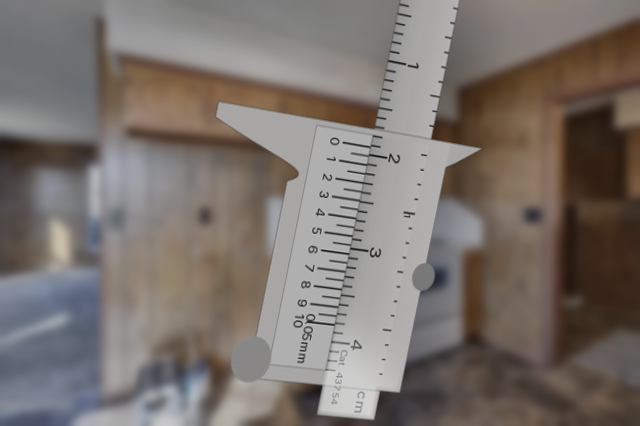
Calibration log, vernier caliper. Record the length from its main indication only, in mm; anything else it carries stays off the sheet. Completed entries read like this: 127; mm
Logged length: 19.2; mm
